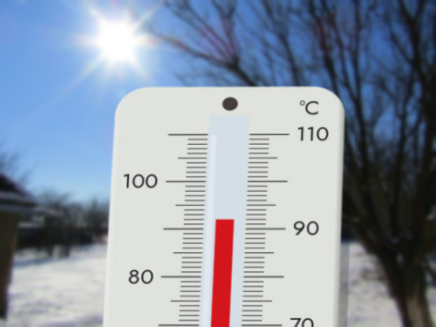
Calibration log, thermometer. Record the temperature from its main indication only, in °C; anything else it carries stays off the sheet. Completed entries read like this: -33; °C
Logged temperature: 92; °C
